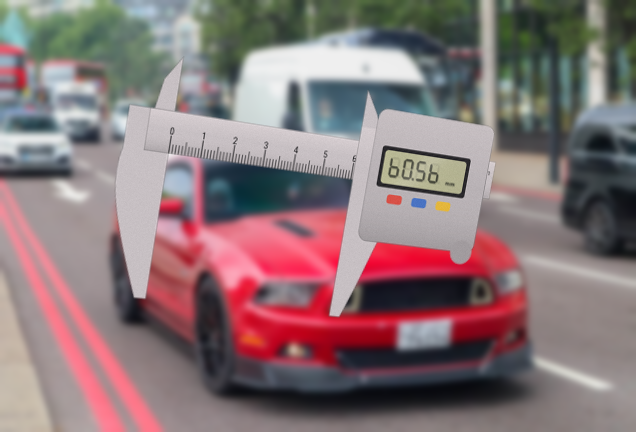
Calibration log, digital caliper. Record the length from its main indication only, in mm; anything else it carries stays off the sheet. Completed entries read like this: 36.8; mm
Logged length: 60.56; mm
